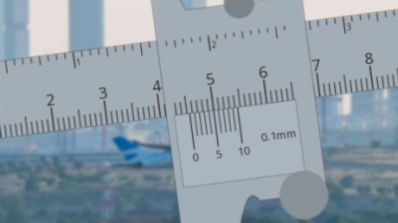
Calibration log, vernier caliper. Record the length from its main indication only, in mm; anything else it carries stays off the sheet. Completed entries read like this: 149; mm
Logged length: 45.5; mm
